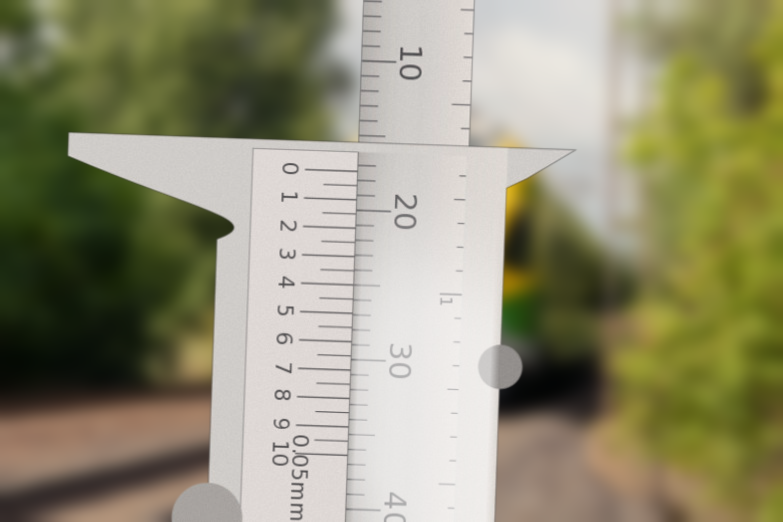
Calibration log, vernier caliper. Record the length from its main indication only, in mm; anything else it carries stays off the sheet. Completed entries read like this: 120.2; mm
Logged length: 17.4; mm
